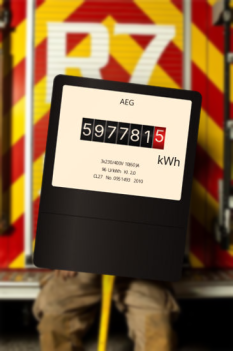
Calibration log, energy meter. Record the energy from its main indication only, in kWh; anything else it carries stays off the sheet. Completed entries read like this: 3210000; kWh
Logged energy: 597781.5; kWh
